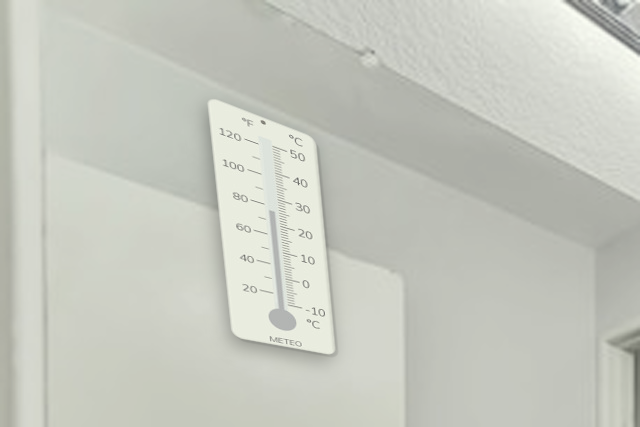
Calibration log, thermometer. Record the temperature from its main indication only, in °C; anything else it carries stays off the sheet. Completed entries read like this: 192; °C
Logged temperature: 25; °C
